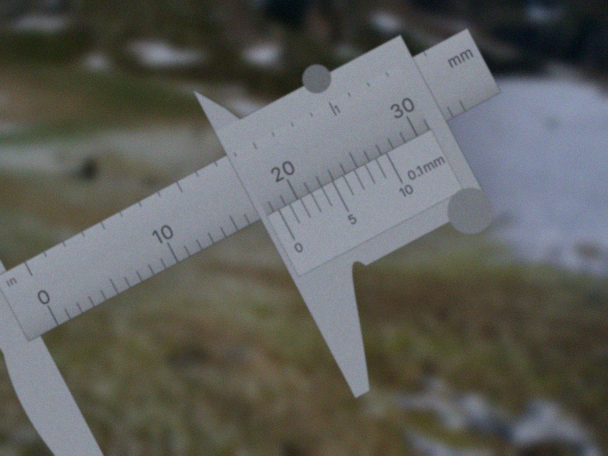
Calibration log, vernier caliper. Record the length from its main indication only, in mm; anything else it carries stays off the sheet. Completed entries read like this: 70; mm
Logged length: 18.4; mm
